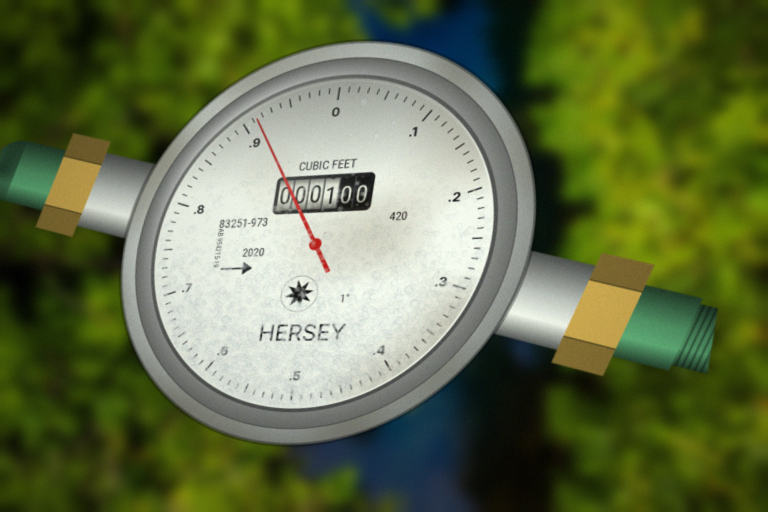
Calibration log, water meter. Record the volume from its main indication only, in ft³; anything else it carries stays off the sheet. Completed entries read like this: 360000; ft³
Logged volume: 99.91; ft³
